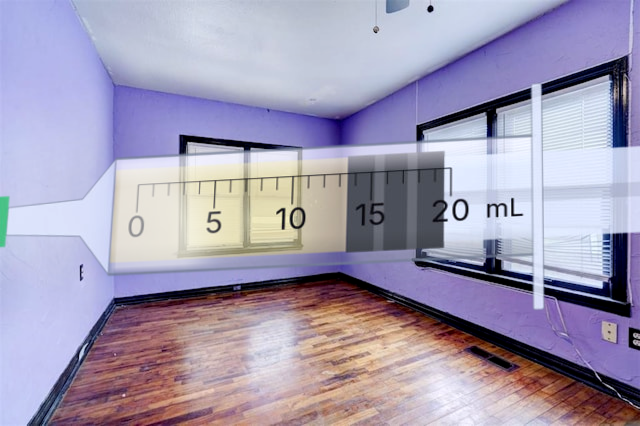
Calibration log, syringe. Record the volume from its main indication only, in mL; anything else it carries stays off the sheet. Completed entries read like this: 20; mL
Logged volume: 13.5; mL
